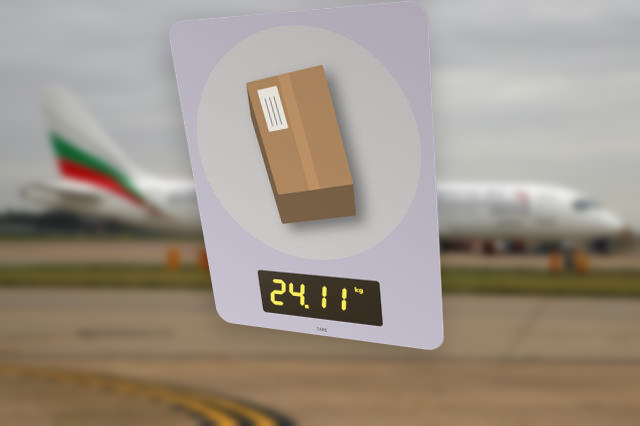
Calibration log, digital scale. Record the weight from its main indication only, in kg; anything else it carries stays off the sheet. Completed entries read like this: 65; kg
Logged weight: 24.11; kg
